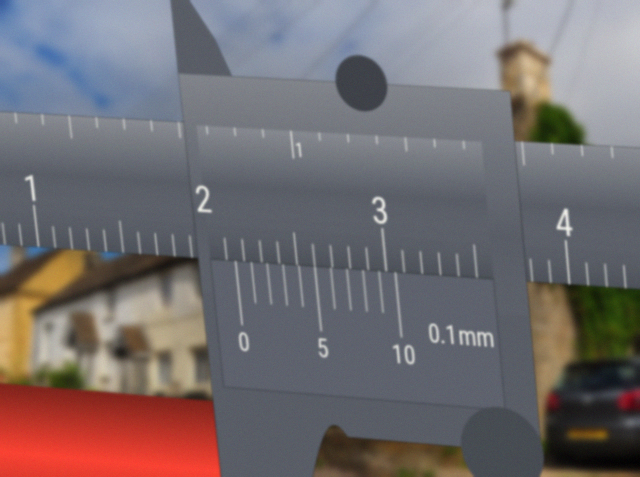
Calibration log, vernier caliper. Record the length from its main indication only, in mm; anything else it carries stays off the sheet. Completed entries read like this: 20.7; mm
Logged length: 21.5; mm
